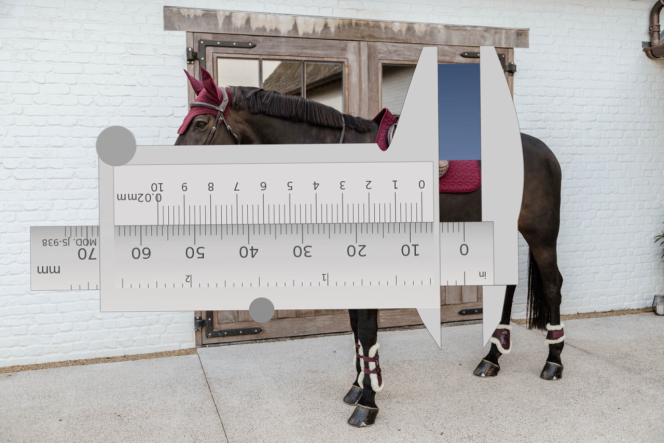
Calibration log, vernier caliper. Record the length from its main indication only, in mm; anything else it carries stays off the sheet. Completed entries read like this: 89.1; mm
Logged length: 7.8; mm
